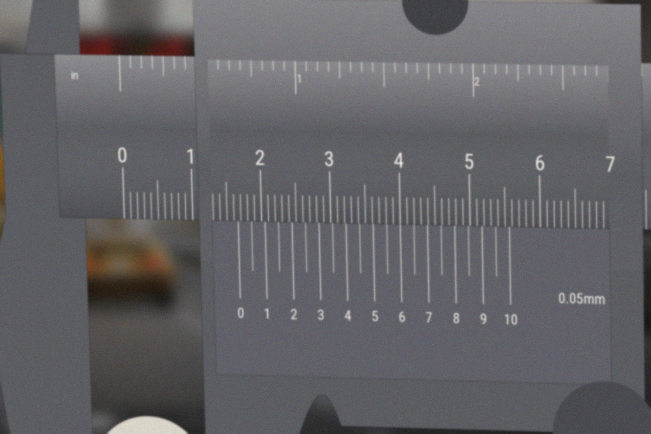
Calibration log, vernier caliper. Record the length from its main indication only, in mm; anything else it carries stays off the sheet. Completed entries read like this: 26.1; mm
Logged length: 16.6; mm
